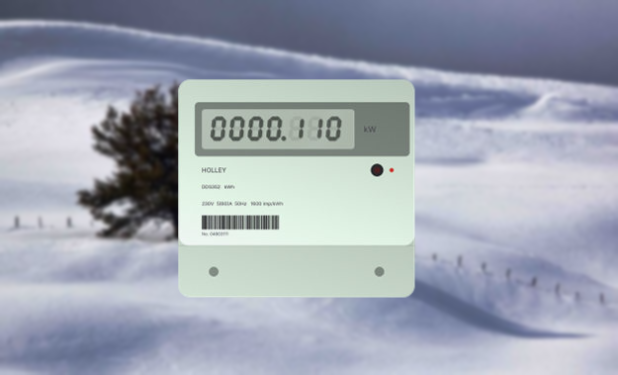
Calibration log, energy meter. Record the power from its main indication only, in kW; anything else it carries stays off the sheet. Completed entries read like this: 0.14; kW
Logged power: 0.110; kW
